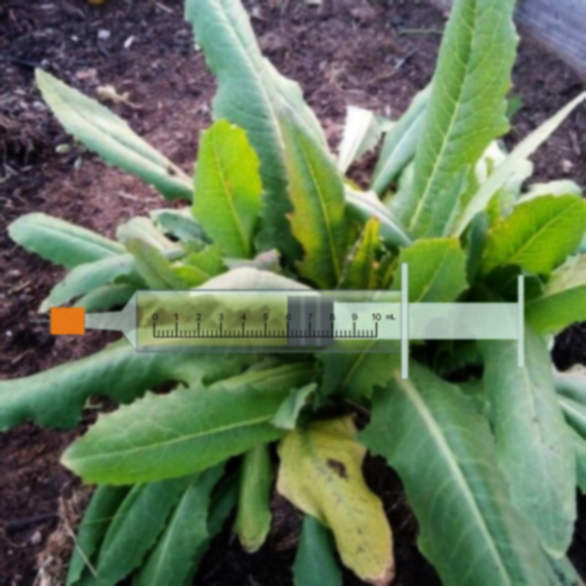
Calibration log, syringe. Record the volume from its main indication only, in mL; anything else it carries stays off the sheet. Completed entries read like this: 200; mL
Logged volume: 6; mL
